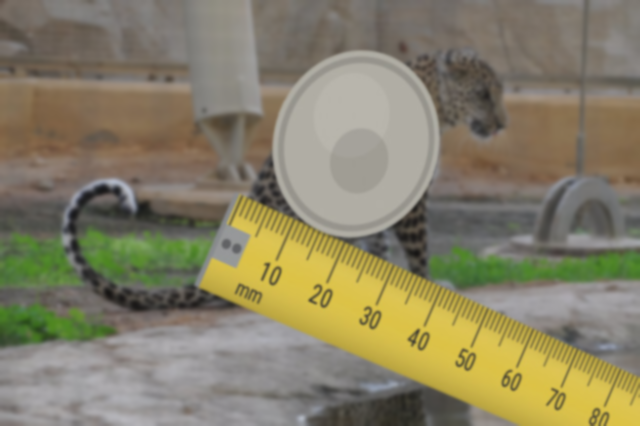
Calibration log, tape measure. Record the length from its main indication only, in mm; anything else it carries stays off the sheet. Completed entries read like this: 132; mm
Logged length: 30; mm
